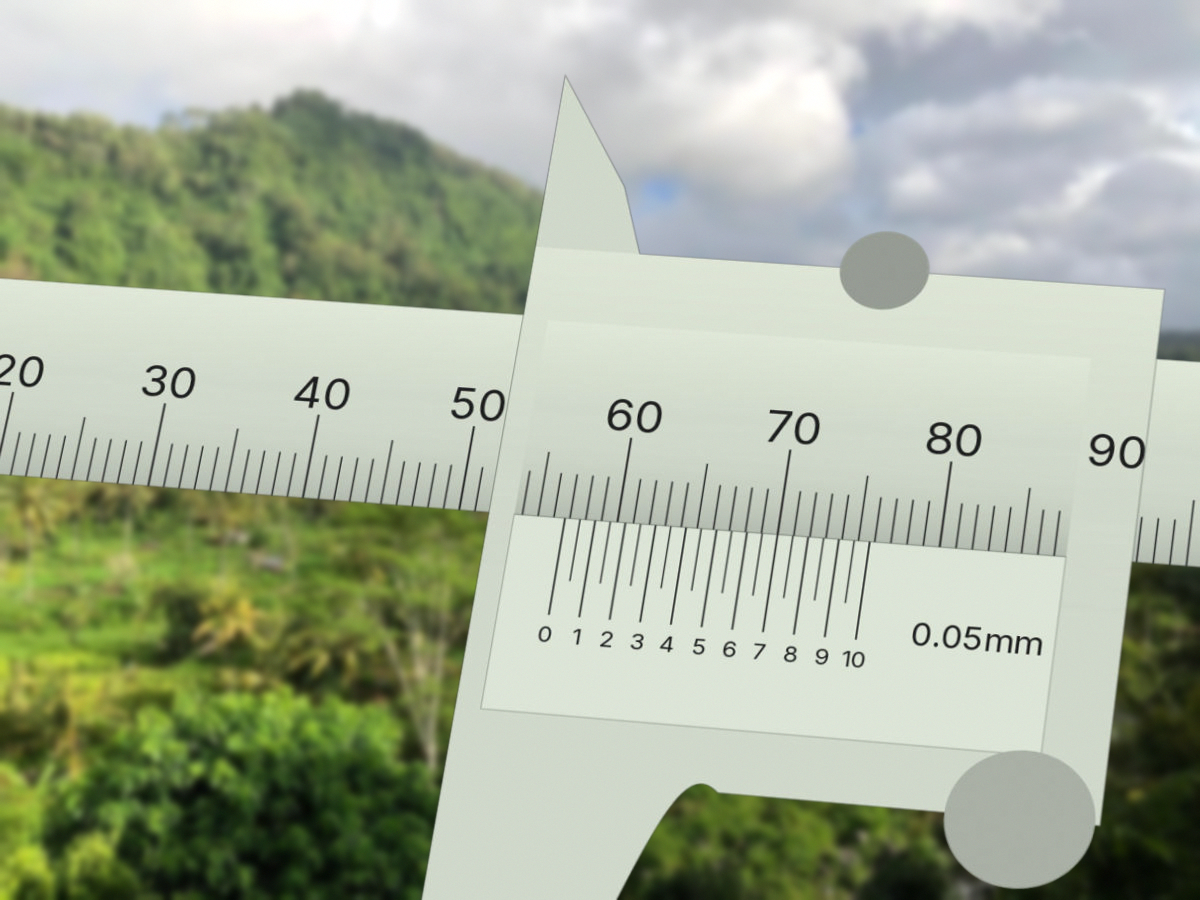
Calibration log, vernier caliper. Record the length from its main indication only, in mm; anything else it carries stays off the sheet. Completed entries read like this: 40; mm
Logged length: 56.7; mm
